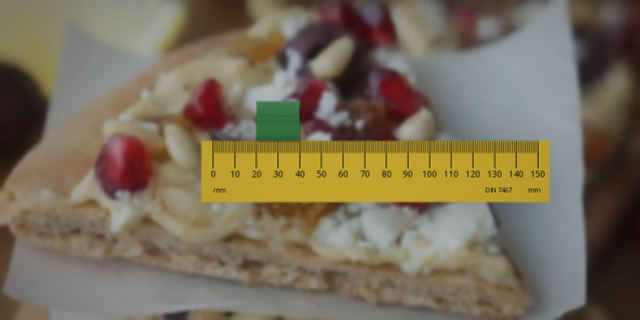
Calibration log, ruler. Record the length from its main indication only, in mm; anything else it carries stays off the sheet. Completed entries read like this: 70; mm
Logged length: 20; mm
